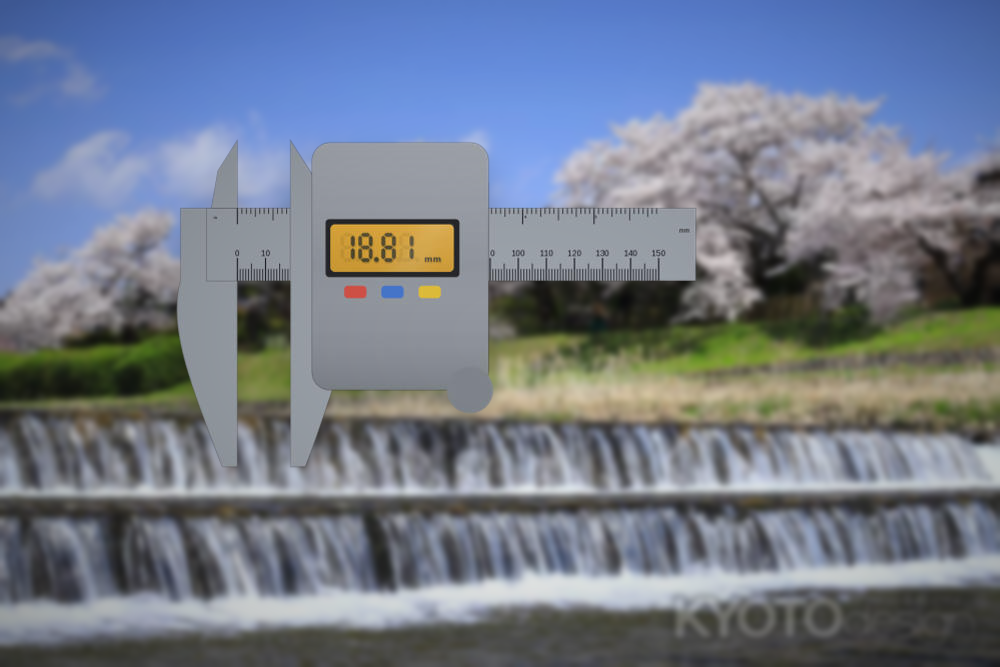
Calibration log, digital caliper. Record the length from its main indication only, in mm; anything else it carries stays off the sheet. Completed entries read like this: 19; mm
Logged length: 18.81; mm
